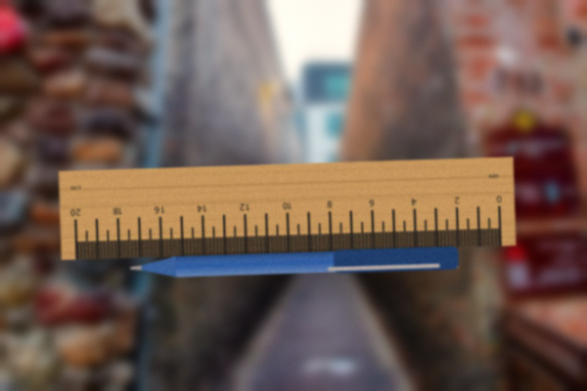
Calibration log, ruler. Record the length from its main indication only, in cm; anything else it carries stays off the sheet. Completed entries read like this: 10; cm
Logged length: 15.5; cm
